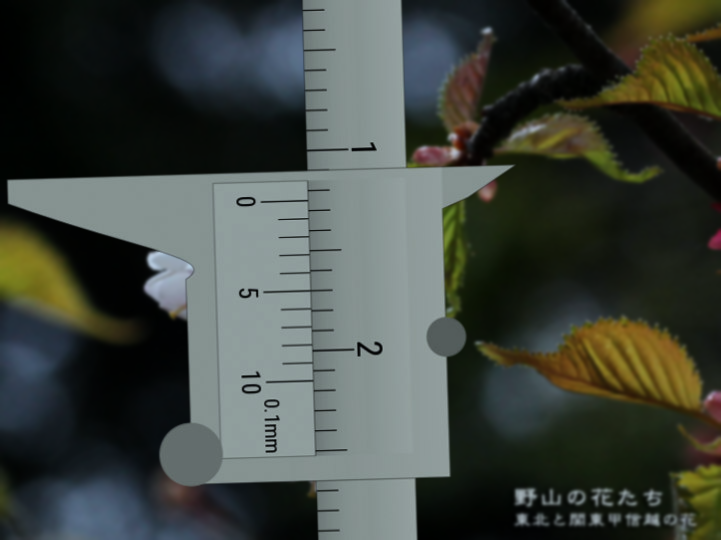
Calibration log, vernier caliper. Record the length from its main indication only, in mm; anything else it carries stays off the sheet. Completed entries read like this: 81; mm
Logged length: 12.5; mm
